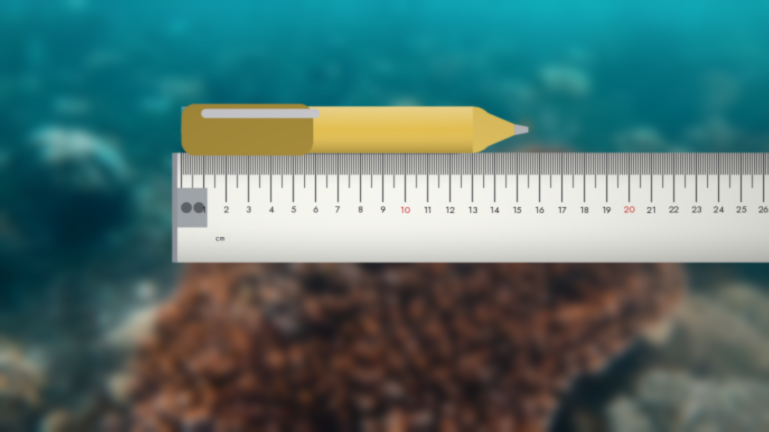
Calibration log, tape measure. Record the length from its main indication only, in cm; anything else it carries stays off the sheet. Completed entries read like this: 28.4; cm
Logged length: 15.5; cm
